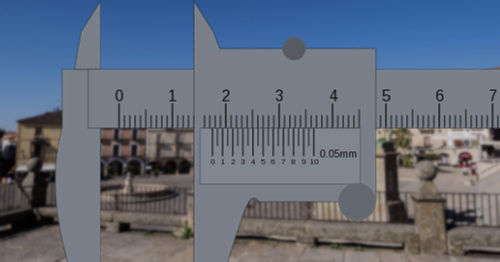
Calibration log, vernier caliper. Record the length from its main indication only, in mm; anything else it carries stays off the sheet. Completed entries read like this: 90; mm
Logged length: 17.5; mm
